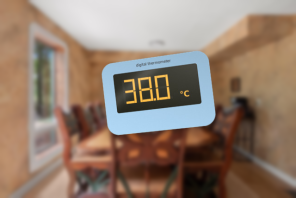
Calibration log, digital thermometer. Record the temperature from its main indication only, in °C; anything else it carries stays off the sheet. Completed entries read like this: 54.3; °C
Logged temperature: 38.0; °C
